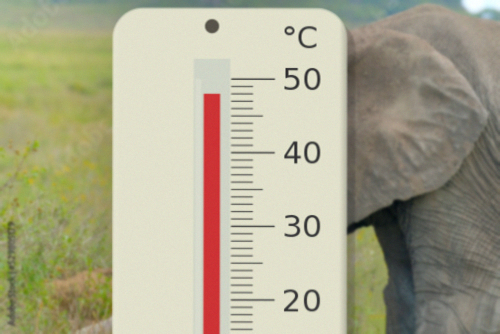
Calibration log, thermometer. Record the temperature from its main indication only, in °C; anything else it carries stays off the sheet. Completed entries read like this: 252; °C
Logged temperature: 48; °C
